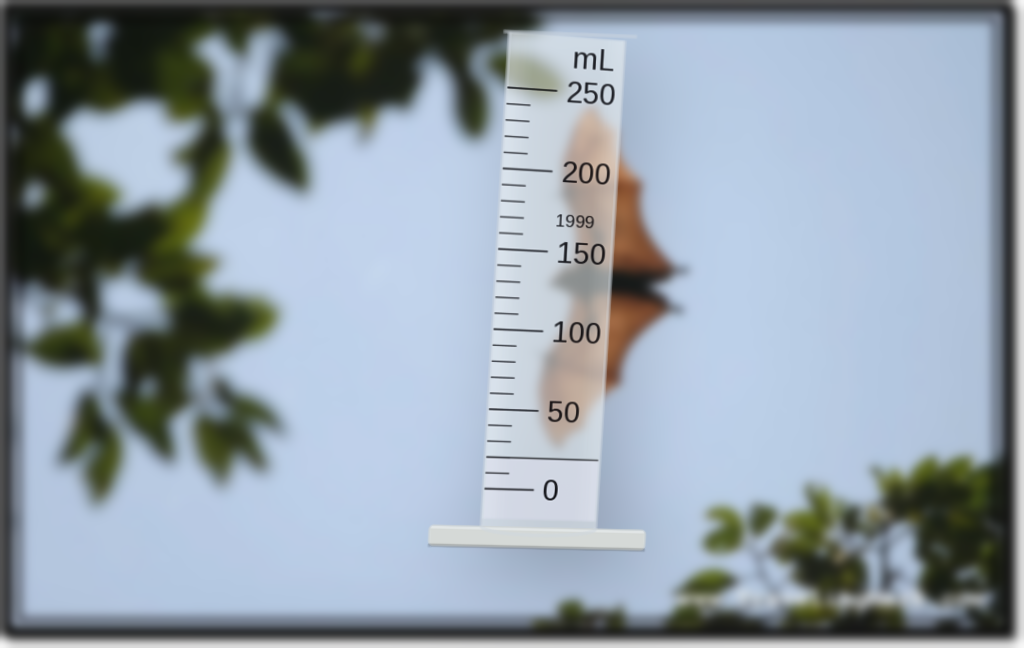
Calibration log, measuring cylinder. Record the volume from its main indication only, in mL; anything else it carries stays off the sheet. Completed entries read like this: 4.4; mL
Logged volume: 20; mL
